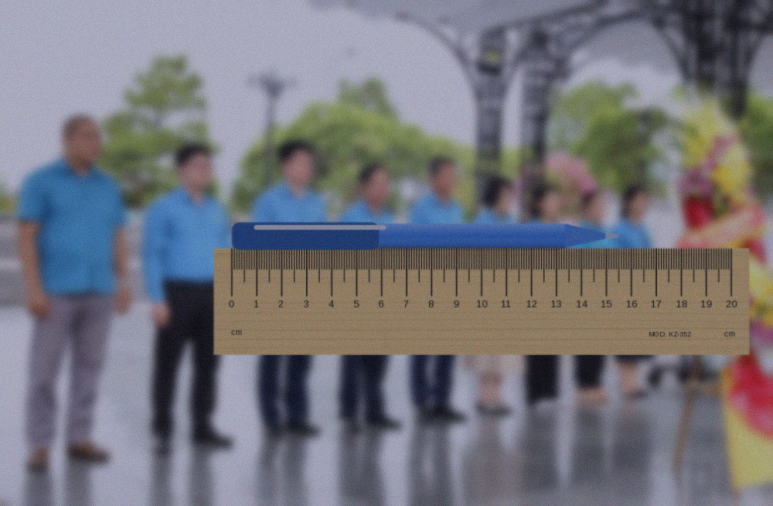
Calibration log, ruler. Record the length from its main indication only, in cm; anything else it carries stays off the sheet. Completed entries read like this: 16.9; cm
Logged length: 15.5; cm
